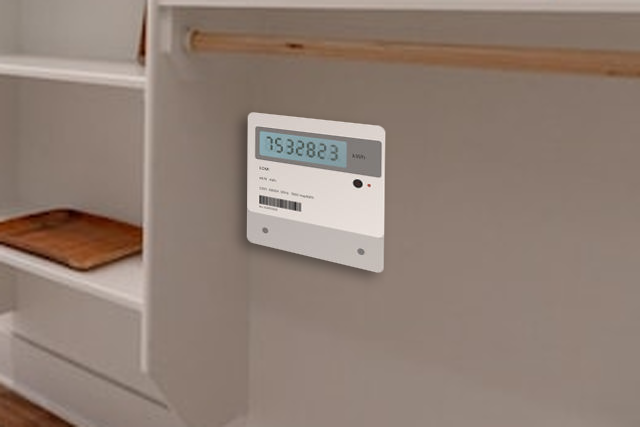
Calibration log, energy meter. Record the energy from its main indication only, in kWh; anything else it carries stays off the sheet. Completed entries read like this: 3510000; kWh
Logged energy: 7532823; kWh
